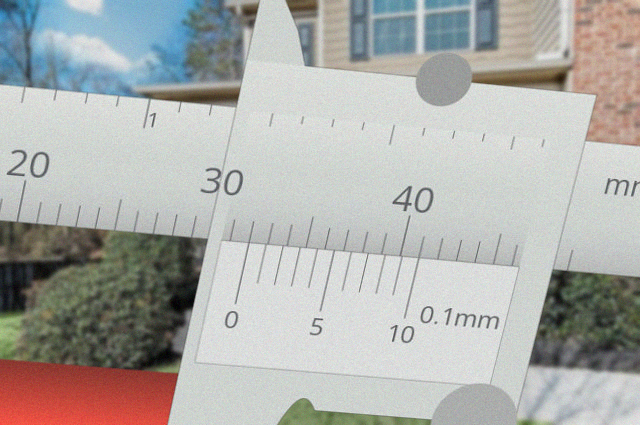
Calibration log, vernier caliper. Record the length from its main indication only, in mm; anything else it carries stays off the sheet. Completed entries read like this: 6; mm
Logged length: 32.0; mm
